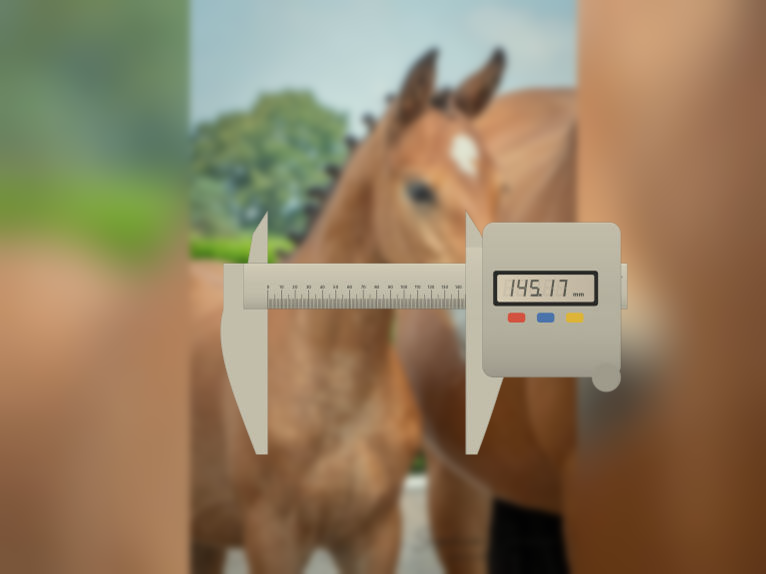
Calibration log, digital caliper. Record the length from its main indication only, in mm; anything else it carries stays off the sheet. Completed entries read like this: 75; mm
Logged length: 145.17; mm
